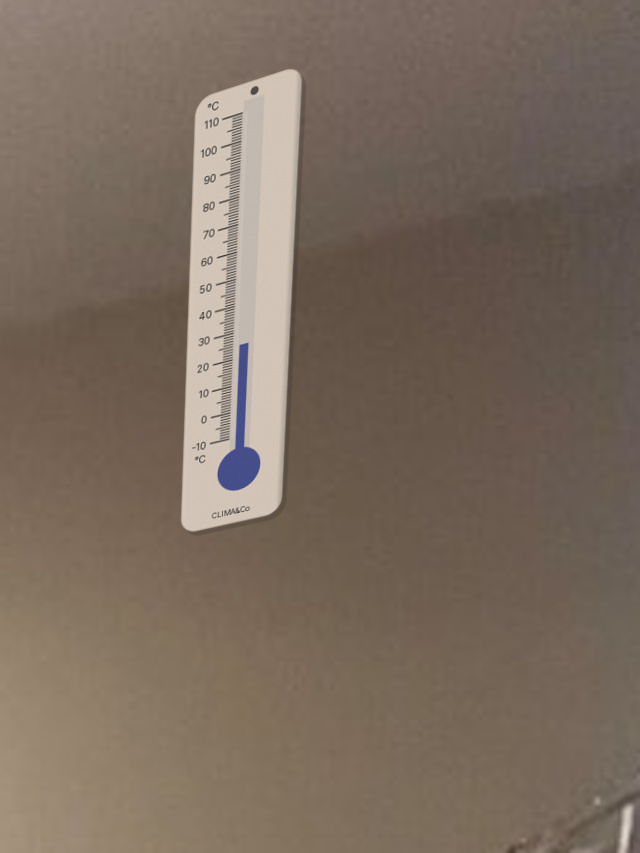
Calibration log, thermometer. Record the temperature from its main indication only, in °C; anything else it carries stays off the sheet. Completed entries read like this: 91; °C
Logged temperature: 25; °C
